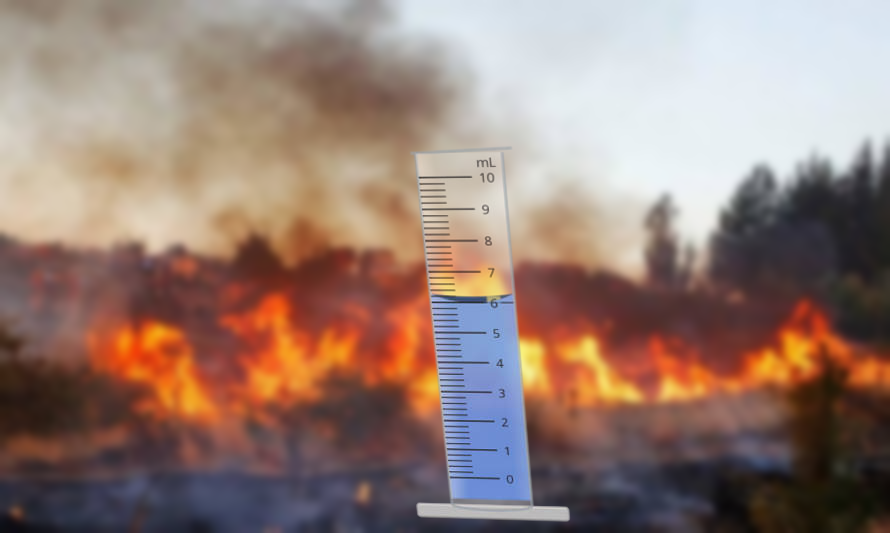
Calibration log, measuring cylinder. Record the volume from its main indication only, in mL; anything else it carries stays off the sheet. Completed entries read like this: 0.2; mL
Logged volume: 6; mL
